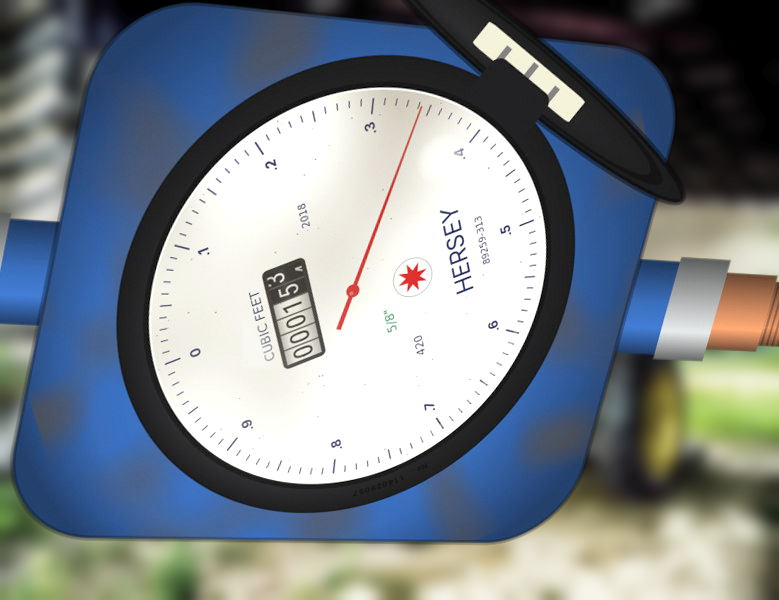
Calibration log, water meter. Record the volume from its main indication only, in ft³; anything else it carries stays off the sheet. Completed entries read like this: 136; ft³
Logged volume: 153.34; ft³
